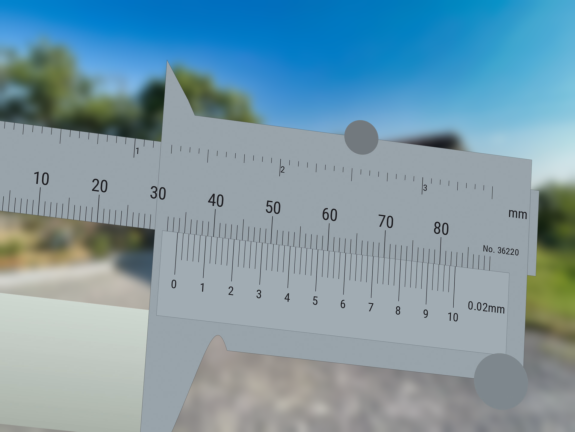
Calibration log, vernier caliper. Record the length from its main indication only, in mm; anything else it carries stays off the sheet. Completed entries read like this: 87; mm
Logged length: 33.8; mm
